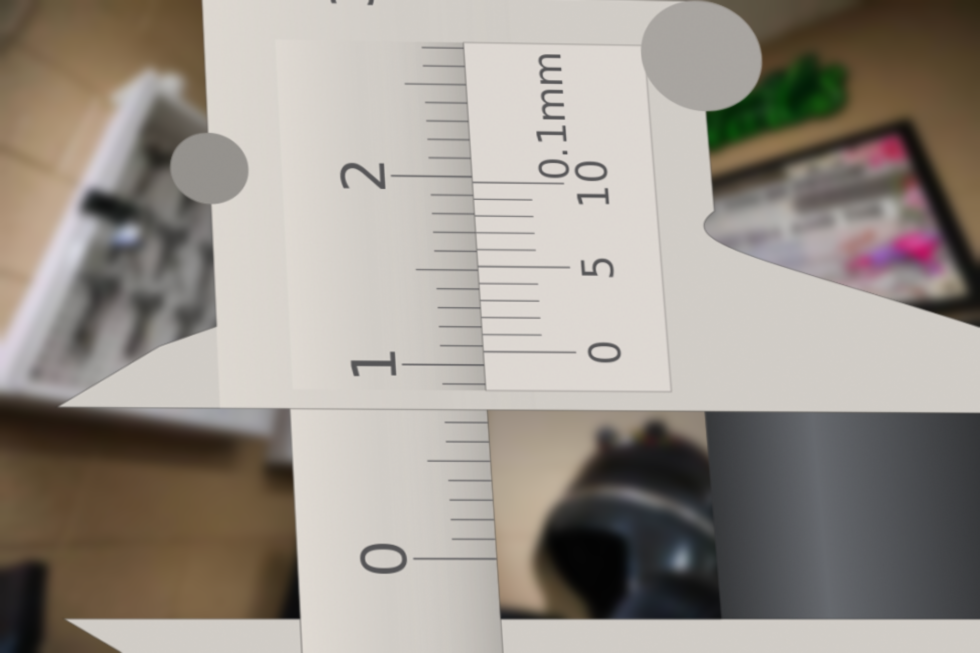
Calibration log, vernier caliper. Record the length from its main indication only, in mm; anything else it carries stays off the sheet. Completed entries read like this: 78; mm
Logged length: 10.7; mm
